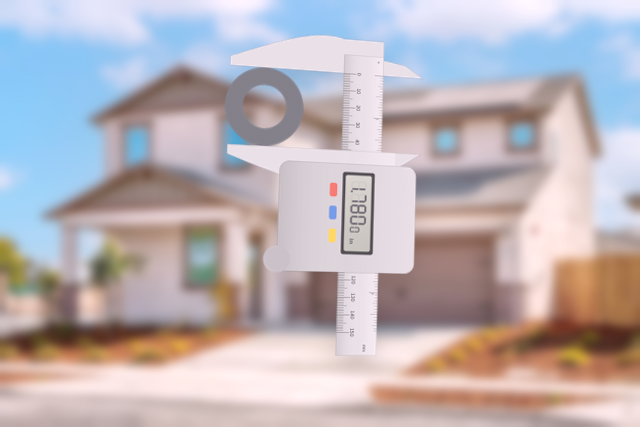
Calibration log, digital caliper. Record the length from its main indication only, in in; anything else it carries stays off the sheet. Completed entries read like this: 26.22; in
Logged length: 1.7800; in
